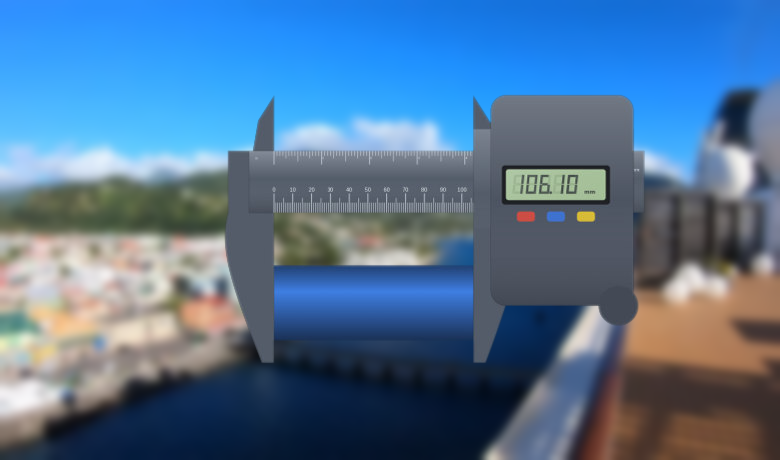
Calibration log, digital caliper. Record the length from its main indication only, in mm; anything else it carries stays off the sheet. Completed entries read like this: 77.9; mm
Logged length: 106.10; mm
